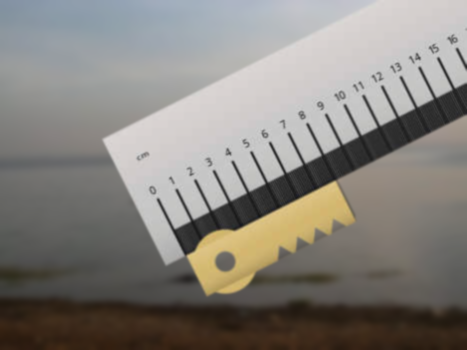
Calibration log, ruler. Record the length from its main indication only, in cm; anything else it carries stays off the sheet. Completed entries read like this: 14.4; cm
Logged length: 8; cm
